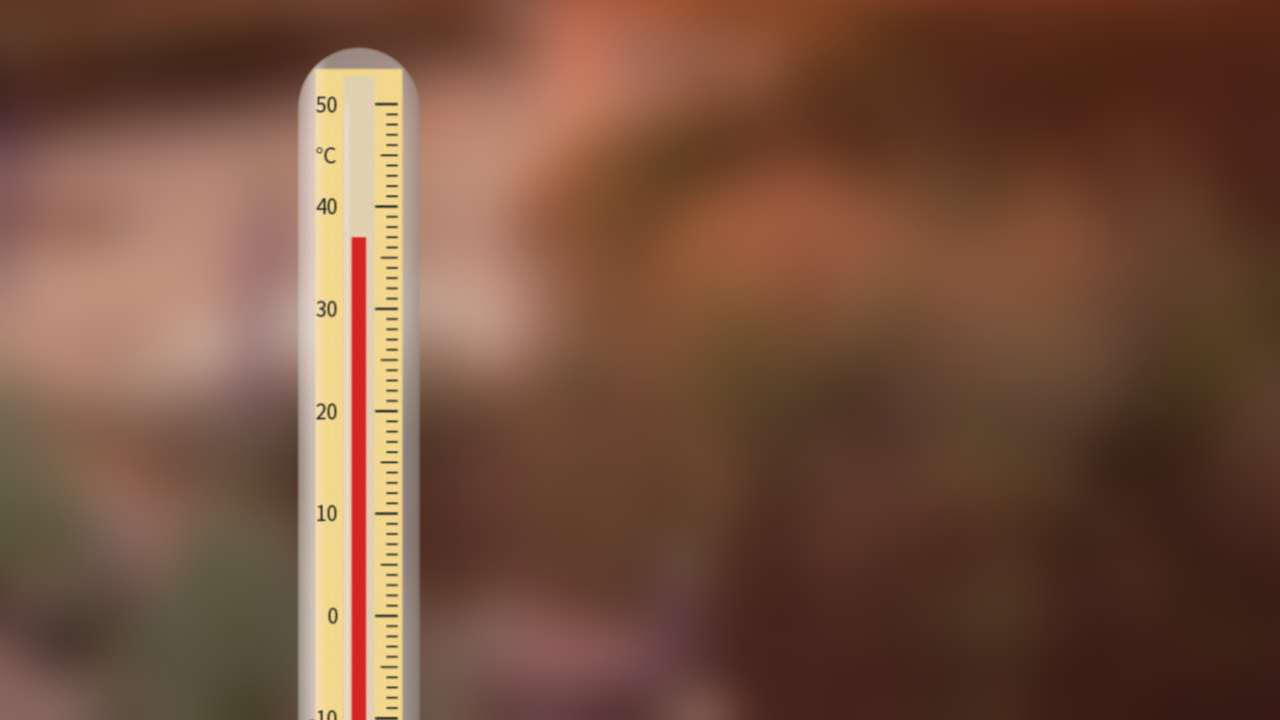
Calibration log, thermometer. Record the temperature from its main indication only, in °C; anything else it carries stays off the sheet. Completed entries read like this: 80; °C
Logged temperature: 37; °C
